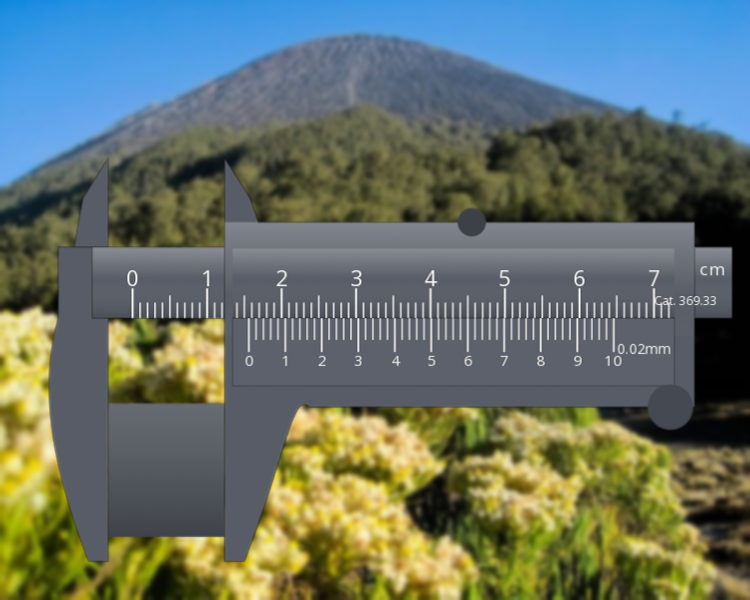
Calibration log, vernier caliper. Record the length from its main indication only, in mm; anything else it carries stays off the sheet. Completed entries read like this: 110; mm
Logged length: 15.6; mm
